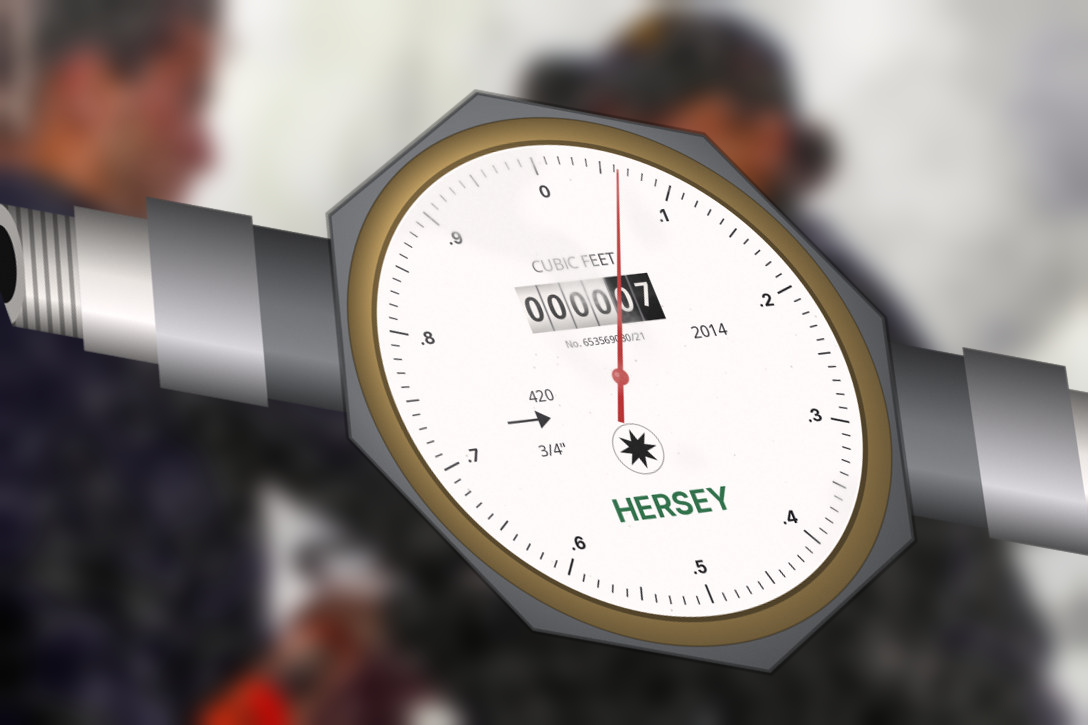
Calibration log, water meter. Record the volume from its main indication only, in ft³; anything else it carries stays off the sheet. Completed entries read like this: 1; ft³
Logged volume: 7.06; ft³
